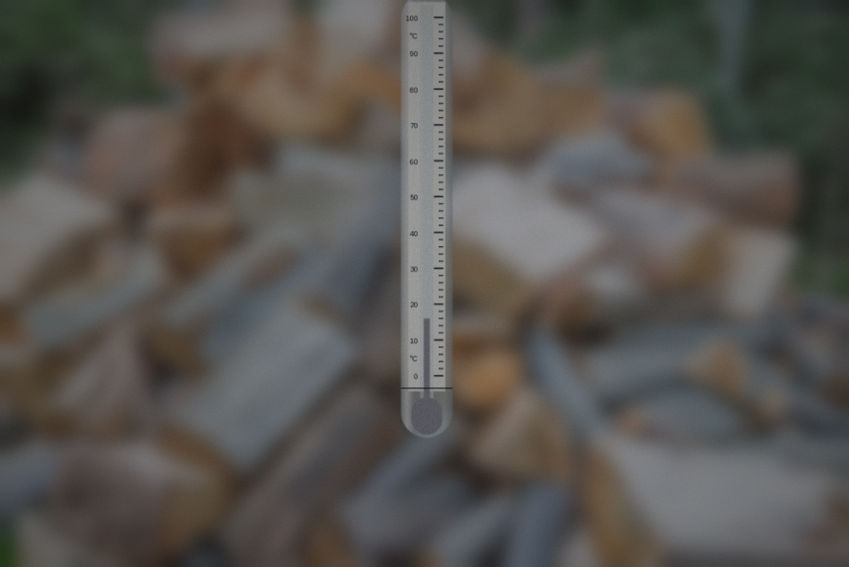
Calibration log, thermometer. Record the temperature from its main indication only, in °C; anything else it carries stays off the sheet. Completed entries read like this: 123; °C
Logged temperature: 16; °C
